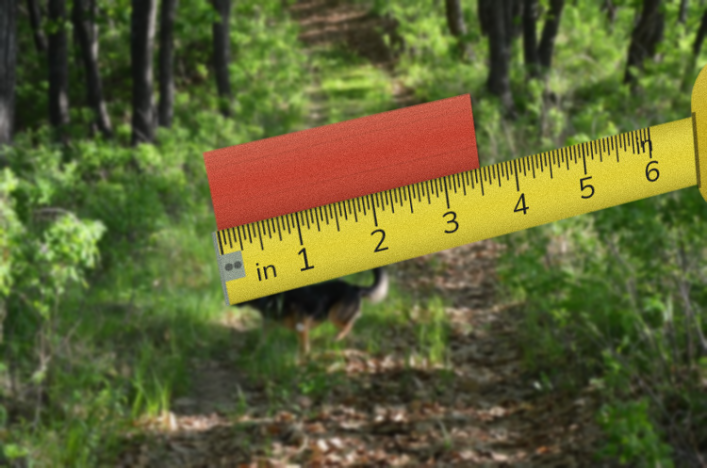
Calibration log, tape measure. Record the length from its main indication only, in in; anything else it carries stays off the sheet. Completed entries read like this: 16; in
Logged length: 3.5; in
